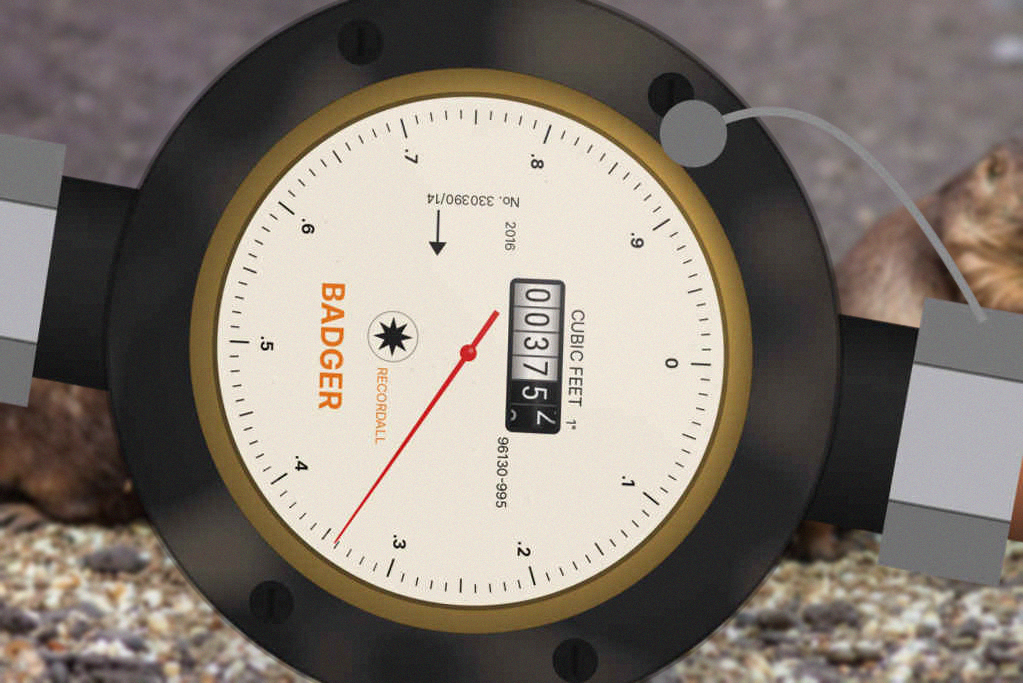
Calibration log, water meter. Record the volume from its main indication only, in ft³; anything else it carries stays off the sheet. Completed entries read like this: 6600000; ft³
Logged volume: 3752.34; ft³
